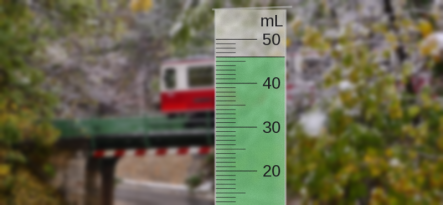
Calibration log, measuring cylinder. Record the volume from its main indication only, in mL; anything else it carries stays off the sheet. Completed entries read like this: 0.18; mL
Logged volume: 46; mL
